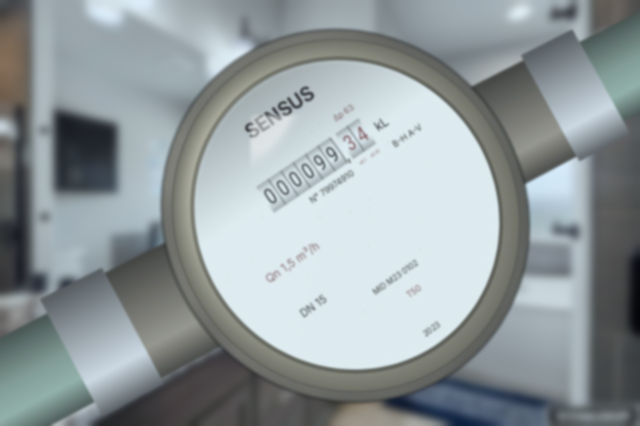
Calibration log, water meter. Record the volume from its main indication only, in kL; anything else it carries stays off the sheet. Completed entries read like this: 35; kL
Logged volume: 99.34; kL
